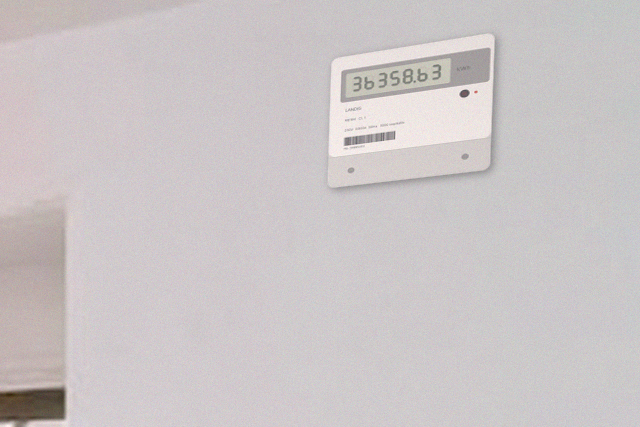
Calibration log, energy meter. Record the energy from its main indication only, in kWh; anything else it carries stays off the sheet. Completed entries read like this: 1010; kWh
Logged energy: 36358.63; kWh
